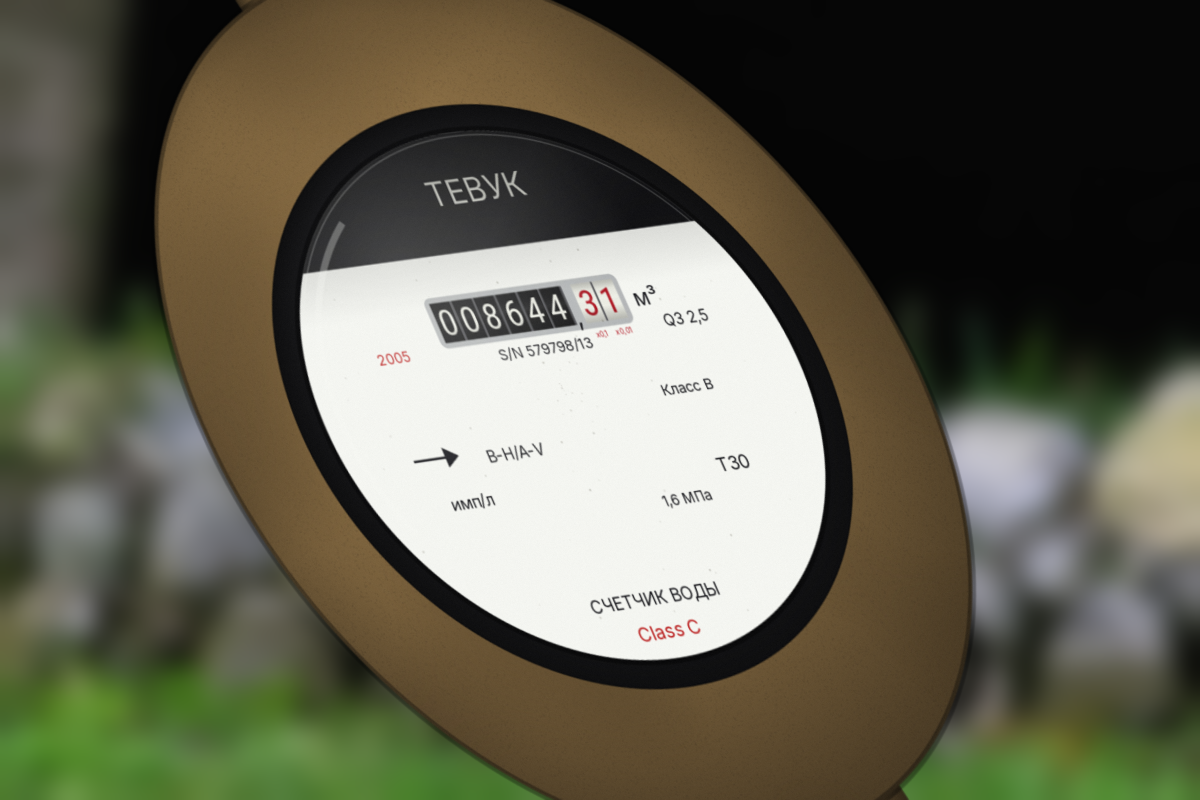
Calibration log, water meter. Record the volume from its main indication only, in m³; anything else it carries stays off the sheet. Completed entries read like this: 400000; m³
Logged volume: 8644.31; m³
